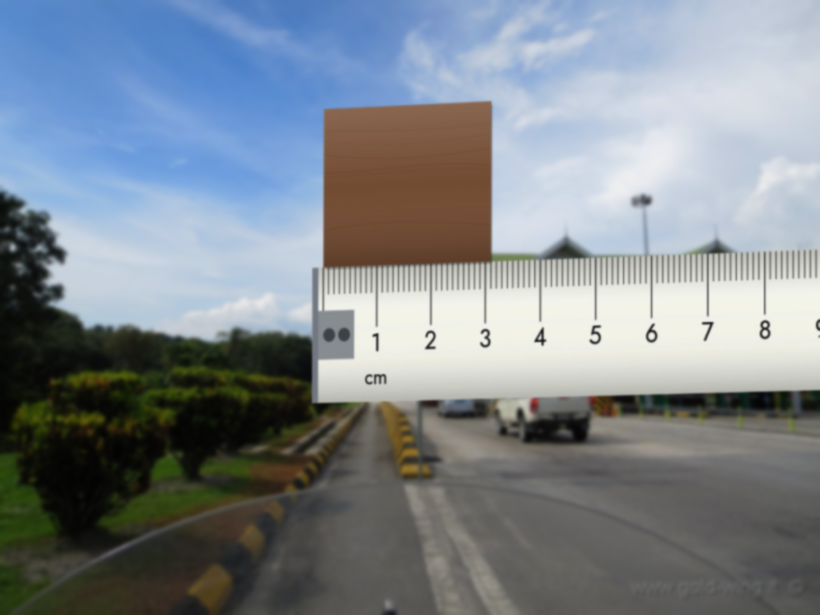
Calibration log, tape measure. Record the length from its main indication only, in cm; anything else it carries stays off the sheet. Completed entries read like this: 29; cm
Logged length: 3.1; cm
